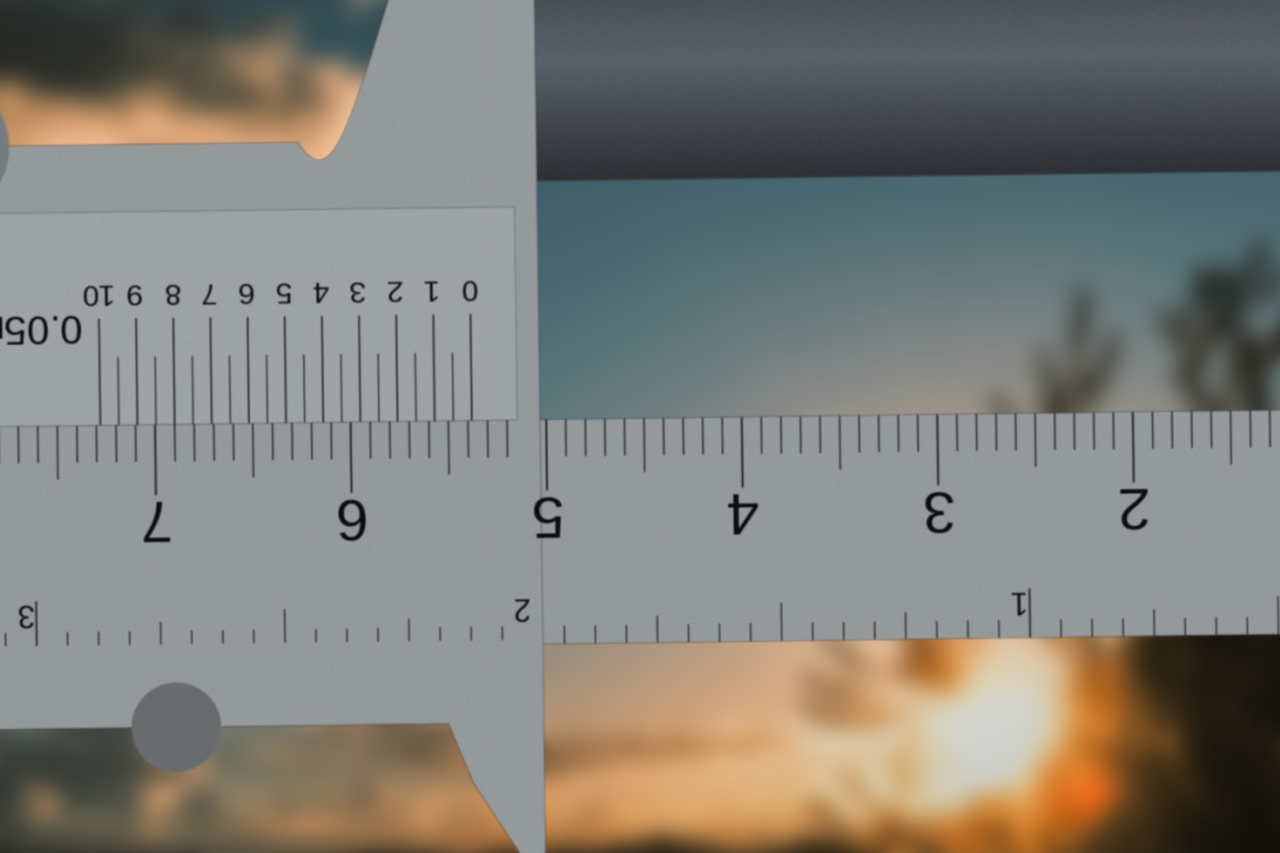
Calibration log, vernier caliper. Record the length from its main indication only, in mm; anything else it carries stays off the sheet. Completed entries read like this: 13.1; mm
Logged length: 53.8; mm
